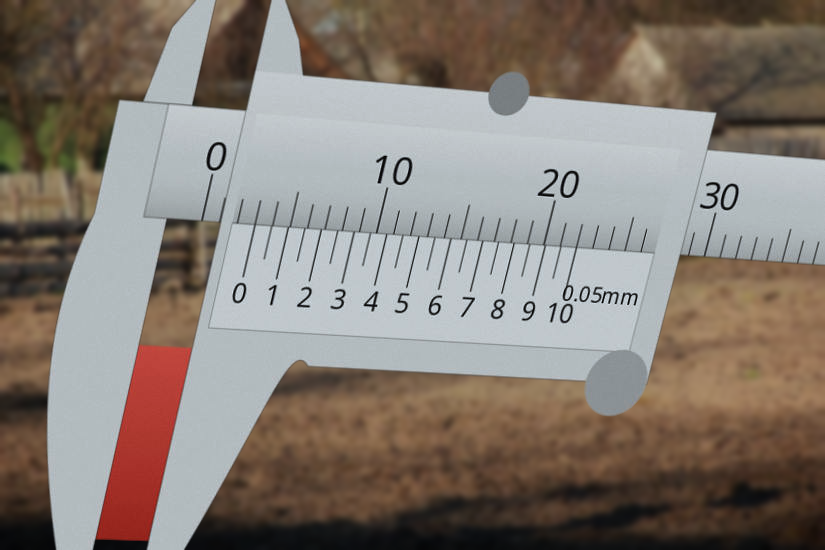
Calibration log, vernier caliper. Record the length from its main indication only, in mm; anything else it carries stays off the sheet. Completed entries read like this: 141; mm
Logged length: 3.0; mm
